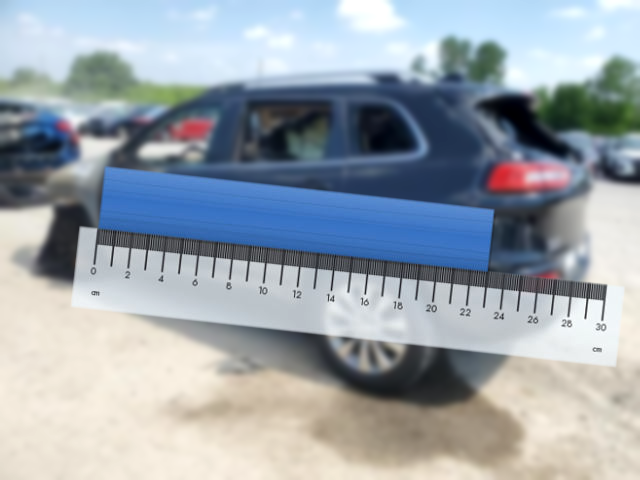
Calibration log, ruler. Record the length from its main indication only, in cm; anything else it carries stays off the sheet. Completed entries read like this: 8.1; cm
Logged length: 23; cm
